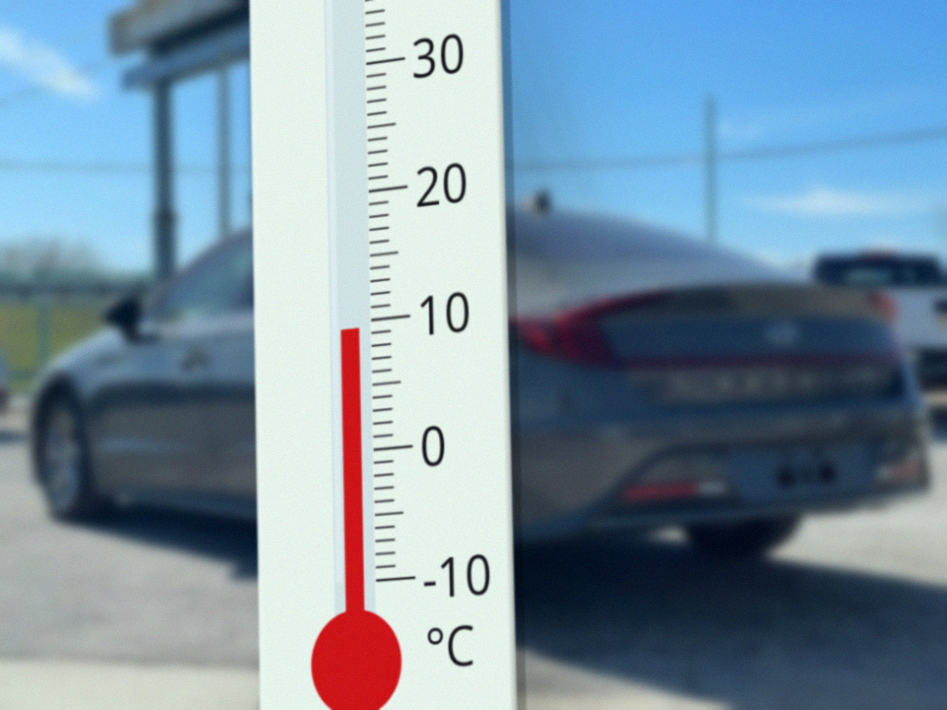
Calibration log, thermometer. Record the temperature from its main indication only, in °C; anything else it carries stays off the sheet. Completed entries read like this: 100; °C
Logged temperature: 9.5; °C
